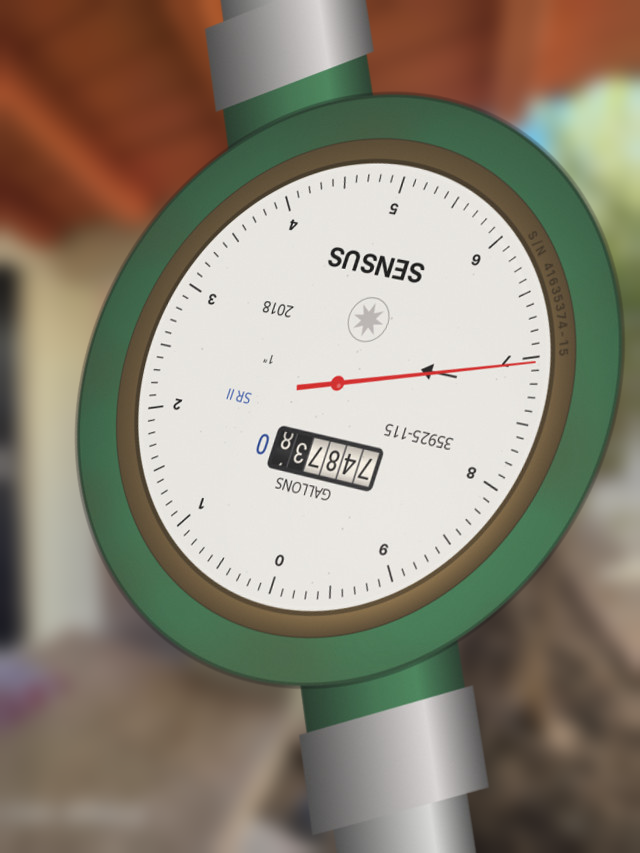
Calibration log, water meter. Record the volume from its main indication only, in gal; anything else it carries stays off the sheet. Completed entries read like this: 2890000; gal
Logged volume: 7487377.0; gal
